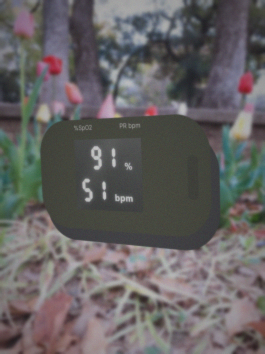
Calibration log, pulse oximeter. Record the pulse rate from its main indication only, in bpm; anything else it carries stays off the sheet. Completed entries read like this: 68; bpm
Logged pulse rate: 51; bpm
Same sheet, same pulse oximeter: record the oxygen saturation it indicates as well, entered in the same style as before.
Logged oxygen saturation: 91; %
